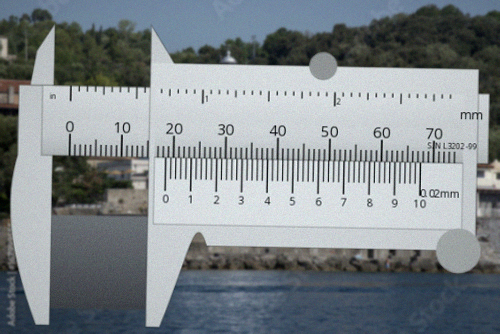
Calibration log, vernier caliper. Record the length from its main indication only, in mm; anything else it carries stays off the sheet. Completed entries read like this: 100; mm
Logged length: 18.5; mm
